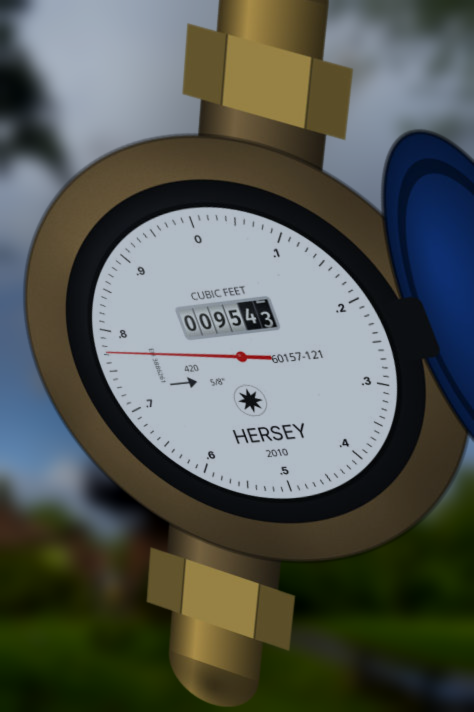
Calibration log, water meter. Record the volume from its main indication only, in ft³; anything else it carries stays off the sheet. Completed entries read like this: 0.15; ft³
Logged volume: 9542.77; ft³
